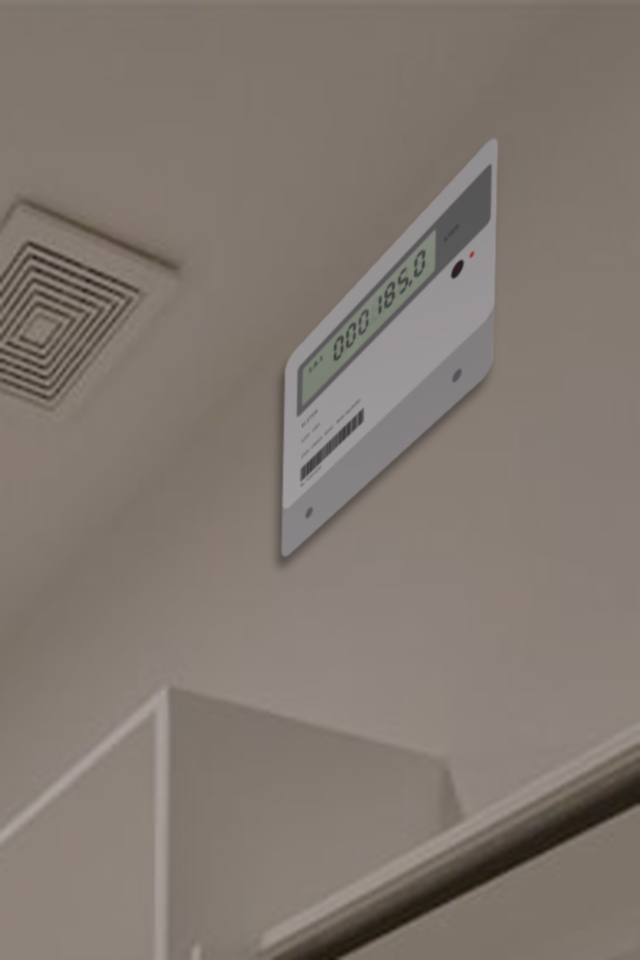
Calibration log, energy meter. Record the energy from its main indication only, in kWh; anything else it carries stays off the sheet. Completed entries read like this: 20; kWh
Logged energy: 185.0; kWh
